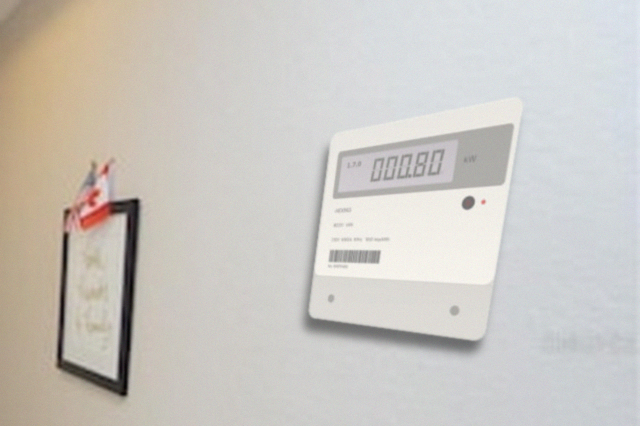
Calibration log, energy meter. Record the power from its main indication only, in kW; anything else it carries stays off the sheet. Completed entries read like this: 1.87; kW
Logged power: 0.80; kW
